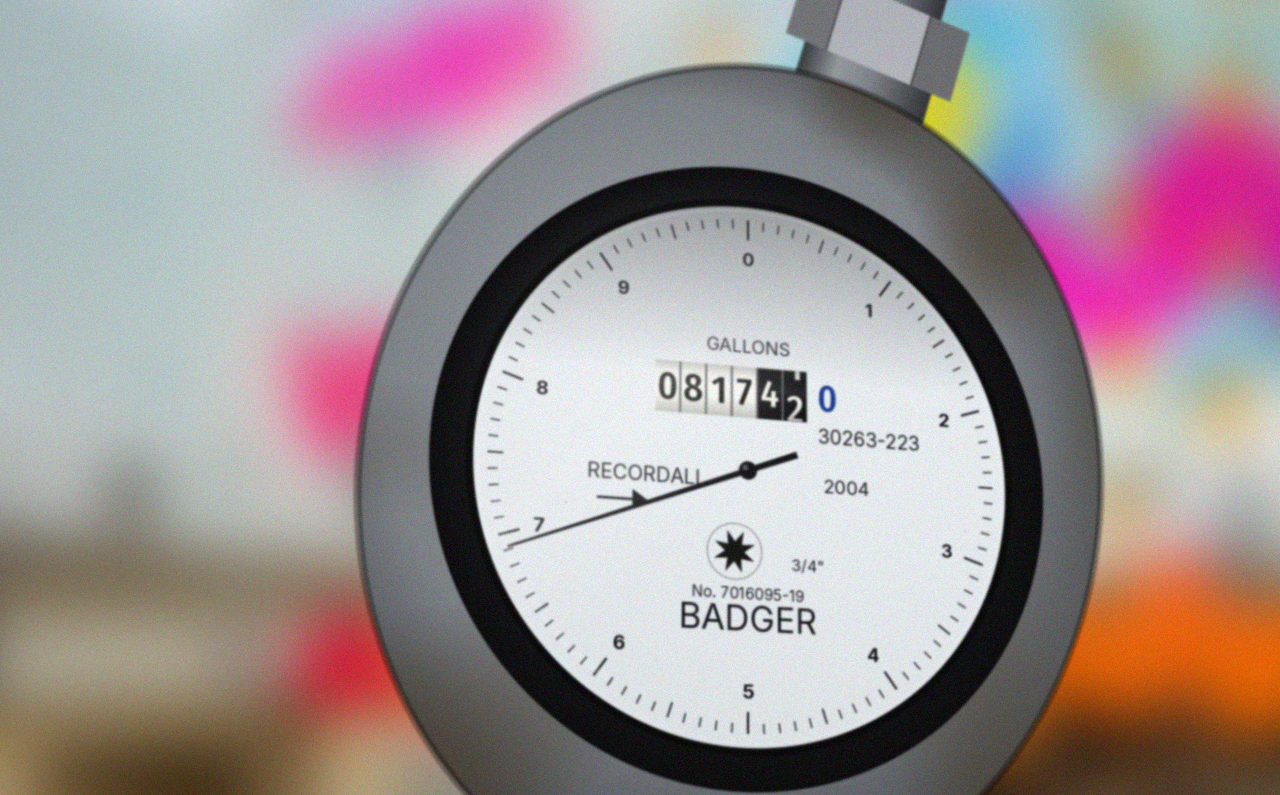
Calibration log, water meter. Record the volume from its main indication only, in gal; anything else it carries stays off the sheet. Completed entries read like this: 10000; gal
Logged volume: 817416.9; gal
